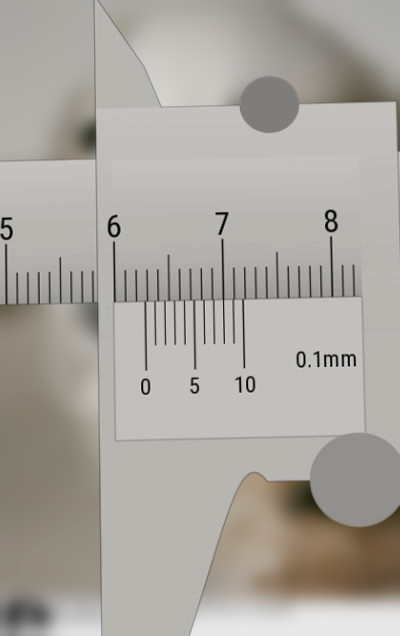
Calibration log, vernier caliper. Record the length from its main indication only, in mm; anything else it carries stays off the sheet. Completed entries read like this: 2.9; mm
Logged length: 62.8; mm
